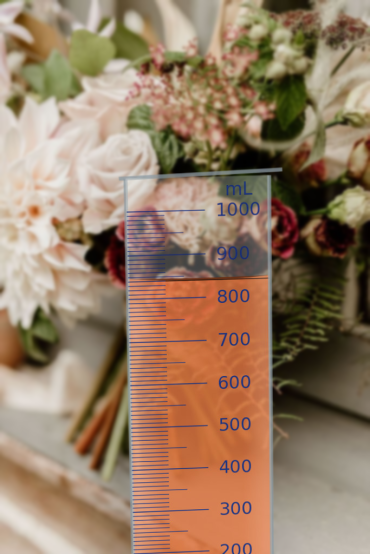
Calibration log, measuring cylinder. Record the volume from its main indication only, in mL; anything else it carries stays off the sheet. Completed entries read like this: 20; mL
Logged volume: 840; mL
